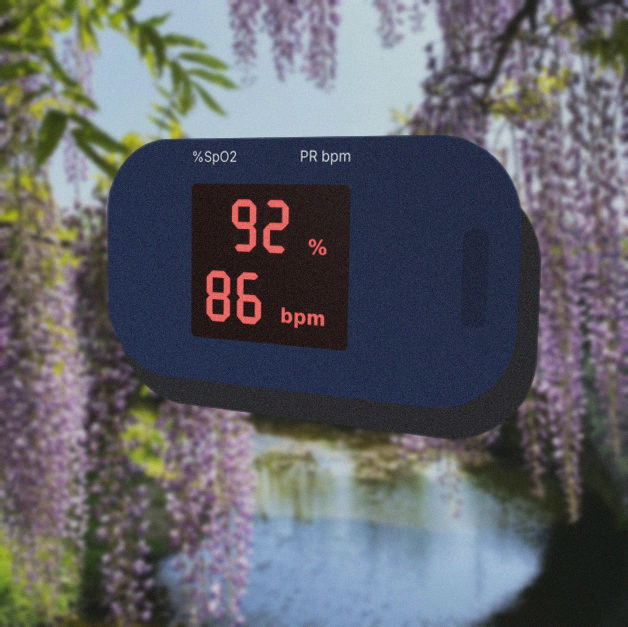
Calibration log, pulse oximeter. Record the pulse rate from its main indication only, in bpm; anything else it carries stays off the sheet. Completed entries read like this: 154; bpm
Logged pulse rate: 86; bpm
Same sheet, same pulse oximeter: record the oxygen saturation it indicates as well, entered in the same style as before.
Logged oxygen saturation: 92; %
